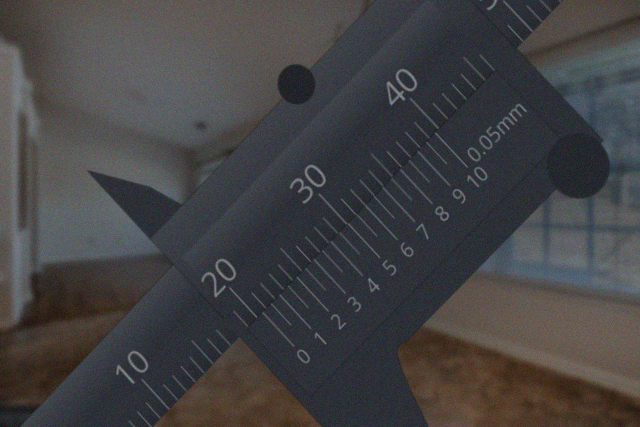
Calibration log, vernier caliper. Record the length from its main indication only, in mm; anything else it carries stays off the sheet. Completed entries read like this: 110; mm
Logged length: 20.6; mm
